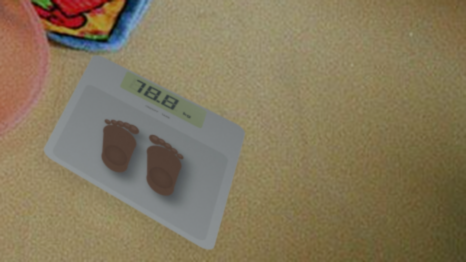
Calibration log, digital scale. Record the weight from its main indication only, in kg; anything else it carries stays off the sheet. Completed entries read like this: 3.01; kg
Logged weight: 78.8; kg
